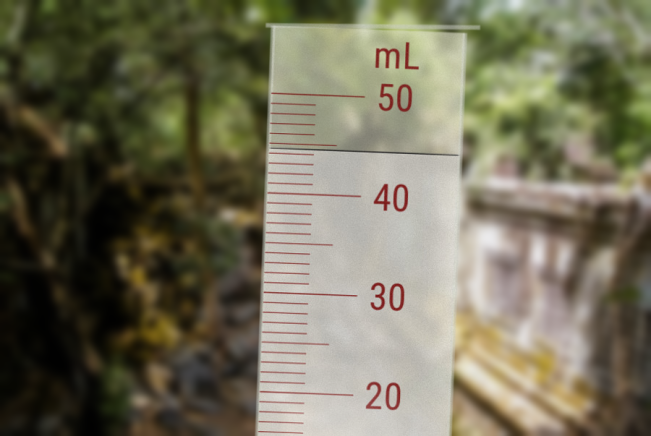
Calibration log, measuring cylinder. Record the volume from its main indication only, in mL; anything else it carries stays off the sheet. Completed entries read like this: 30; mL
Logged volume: 44.5; mL
